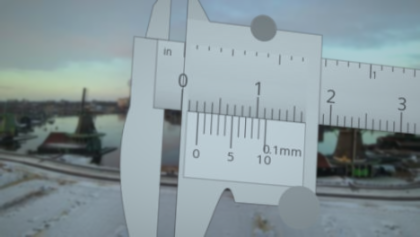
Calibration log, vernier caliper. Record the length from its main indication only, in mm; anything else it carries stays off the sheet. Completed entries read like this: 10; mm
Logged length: 2.2; mm
